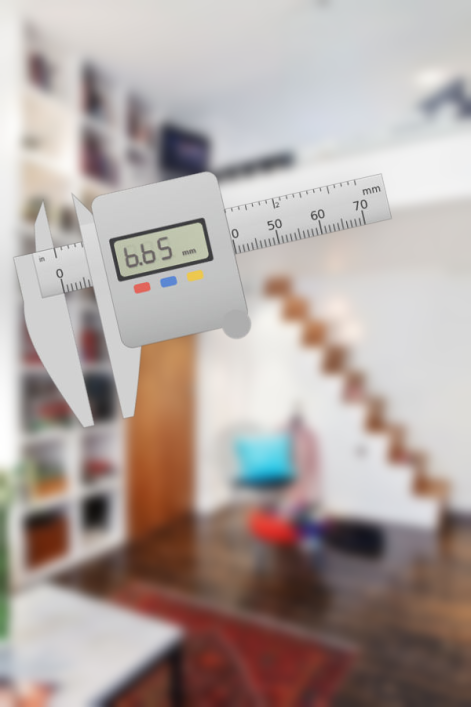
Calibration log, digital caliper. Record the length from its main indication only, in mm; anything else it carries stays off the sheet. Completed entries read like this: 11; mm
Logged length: 6.65; mm
